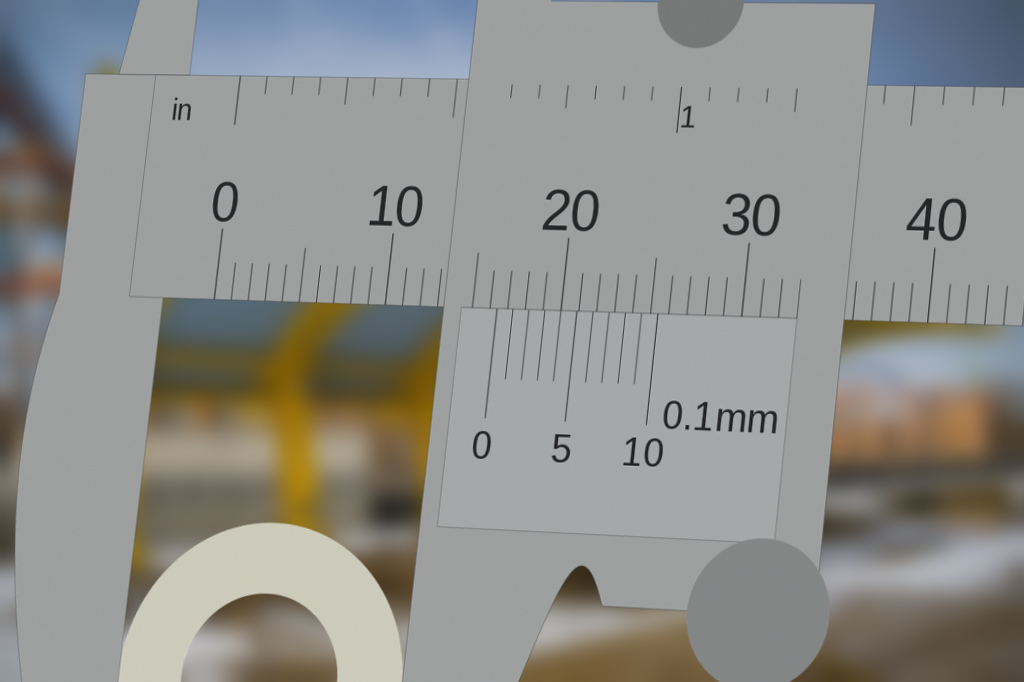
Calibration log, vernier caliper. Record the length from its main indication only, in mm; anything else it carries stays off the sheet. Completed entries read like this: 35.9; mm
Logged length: 16.4; mm
